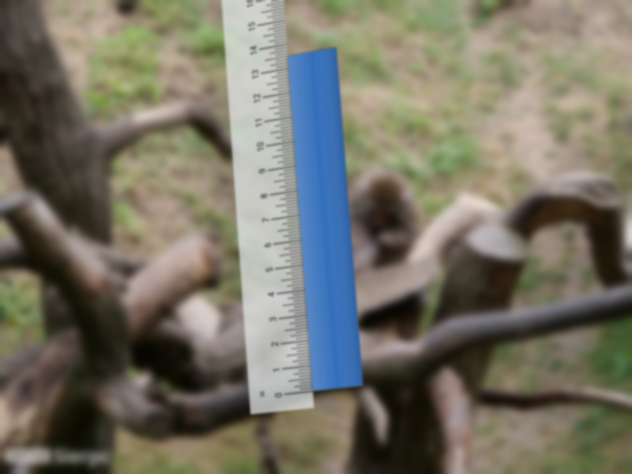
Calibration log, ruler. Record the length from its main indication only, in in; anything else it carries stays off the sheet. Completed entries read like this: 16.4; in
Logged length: 13.5; in
